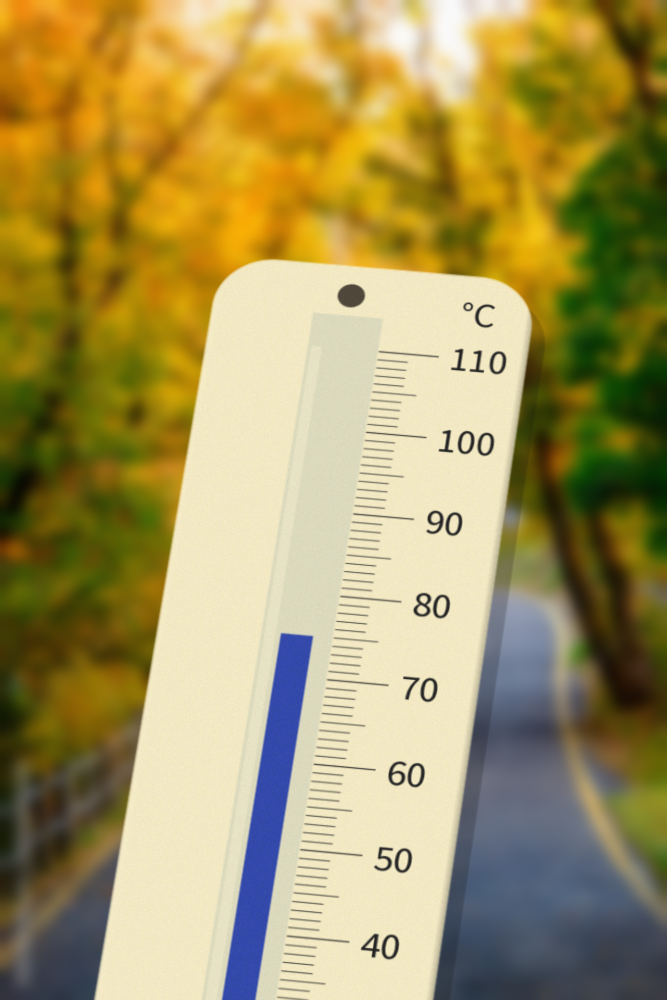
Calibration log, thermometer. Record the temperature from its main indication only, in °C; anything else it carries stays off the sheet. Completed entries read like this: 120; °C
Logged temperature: 75; °C
